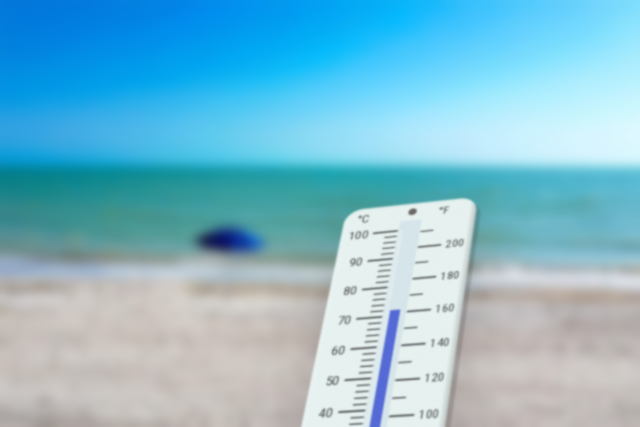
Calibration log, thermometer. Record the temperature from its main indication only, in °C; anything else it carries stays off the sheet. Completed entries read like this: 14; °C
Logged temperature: 72; °C
